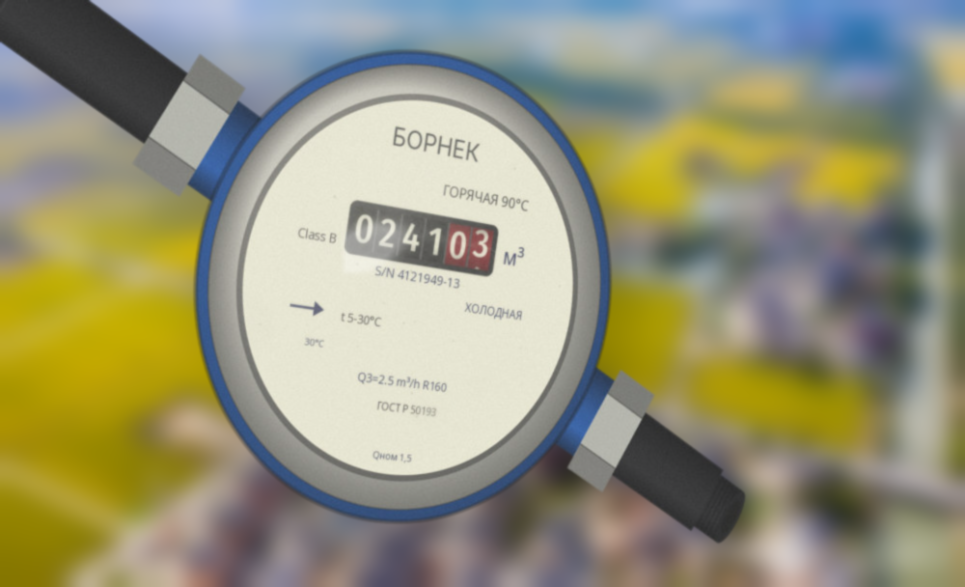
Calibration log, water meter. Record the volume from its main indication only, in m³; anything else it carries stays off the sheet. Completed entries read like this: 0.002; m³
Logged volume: 241.03; m³
